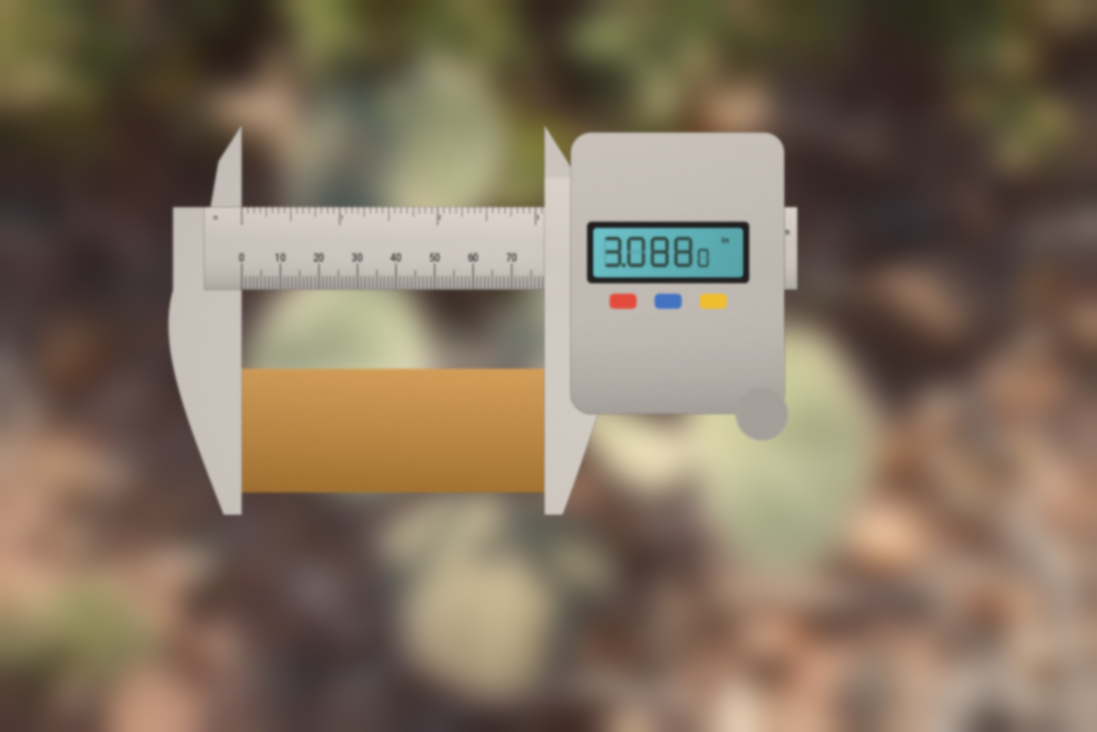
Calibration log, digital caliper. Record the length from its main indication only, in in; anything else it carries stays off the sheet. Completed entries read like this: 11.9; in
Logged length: 3.0880; in
